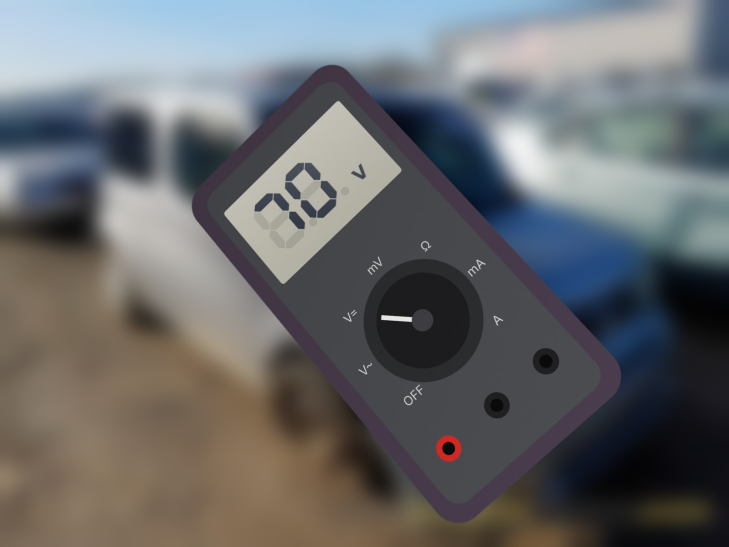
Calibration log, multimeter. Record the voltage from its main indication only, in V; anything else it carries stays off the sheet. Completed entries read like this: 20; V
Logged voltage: 70; V
